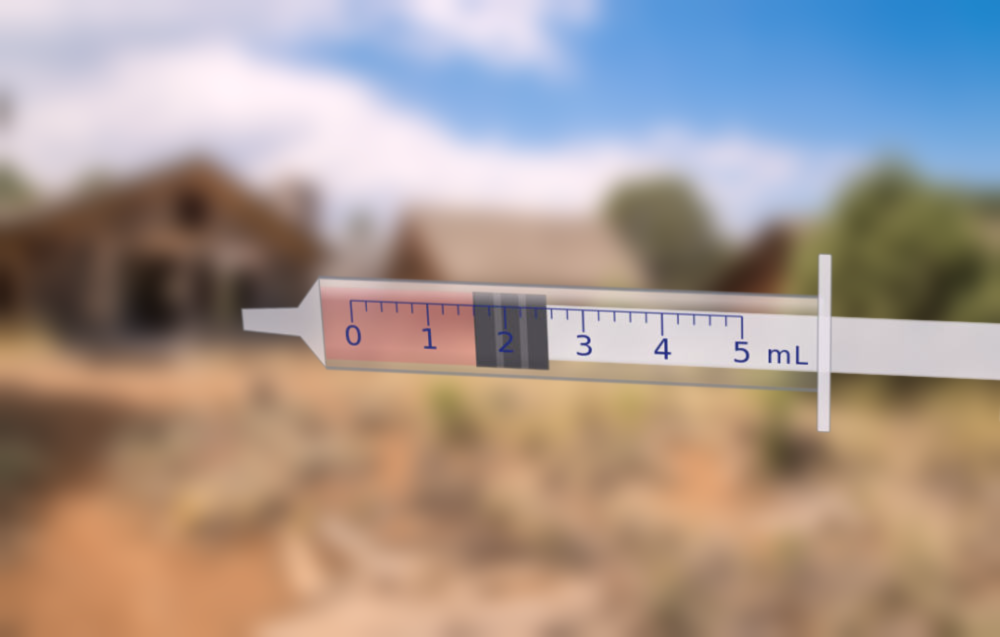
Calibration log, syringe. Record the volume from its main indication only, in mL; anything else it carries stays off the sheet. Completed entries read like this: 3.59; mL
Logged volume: 1.6; mL
